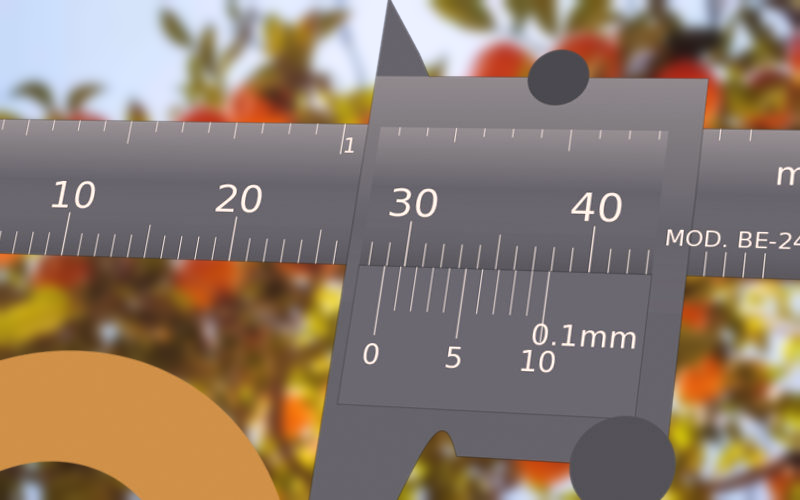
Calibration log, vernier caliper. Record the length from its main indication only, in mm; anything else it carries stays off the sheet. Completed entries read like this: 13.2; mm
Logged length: 28.9; mm
